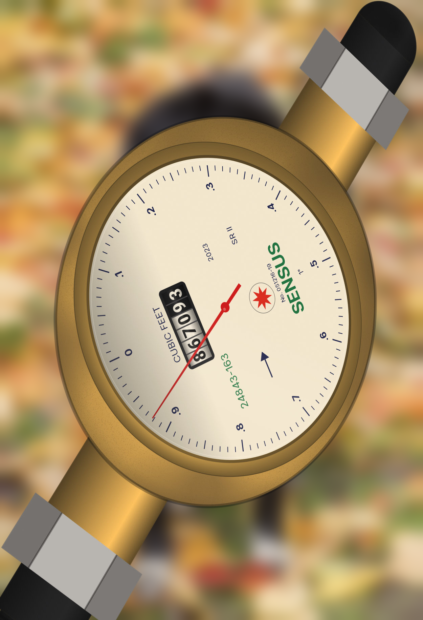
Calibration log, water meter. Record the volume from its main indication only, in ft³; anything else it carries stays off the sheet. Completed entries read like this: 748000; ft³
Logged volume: 867092.92; ft³
